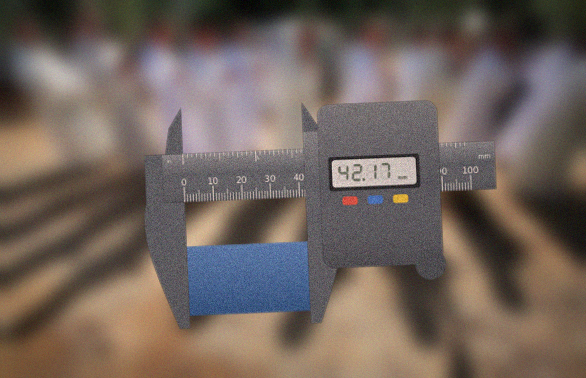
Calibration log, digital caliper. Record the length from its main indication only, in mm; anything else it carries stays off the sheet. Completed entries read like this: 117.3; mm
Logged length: 42.17; mm
